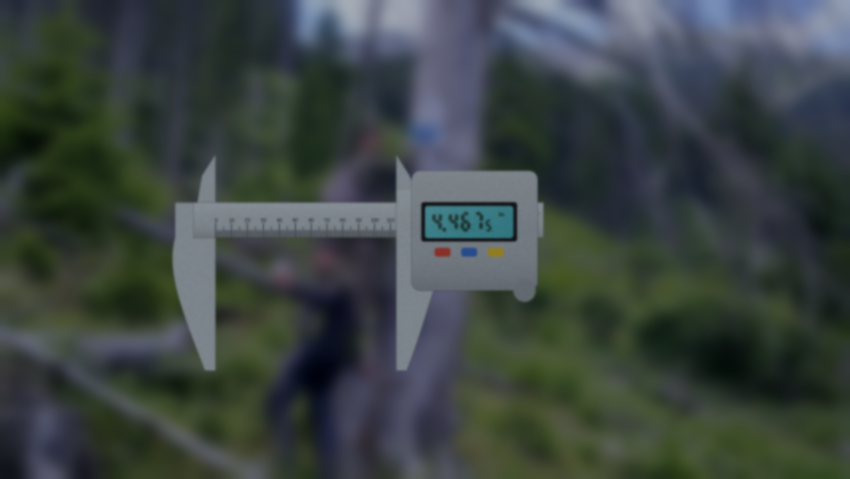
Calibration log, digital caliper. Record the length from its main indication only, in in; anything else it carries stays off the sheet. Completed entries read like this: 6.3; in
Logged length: 4.4675; in
